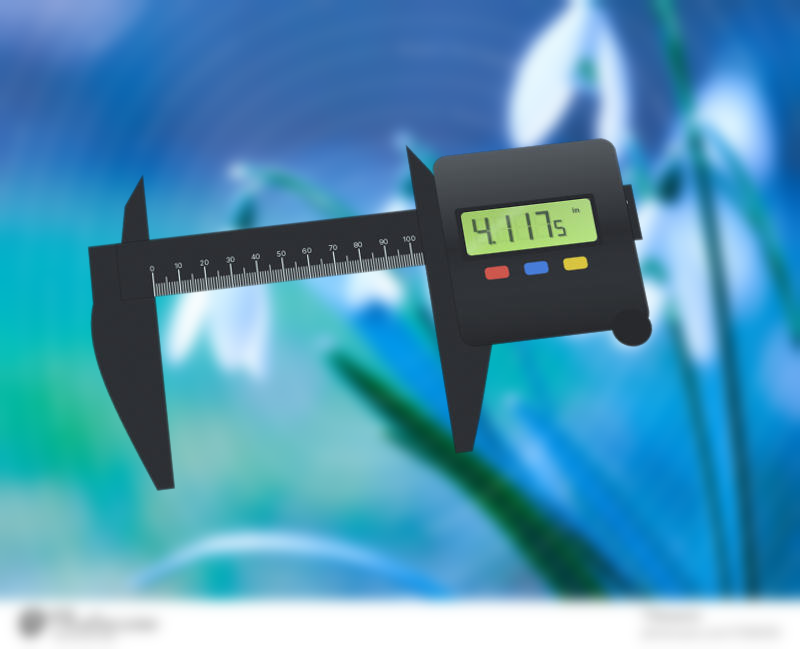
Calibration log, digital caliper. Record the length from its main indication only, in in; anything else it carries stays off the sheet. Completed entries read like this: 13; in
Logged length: 4.1175; in
